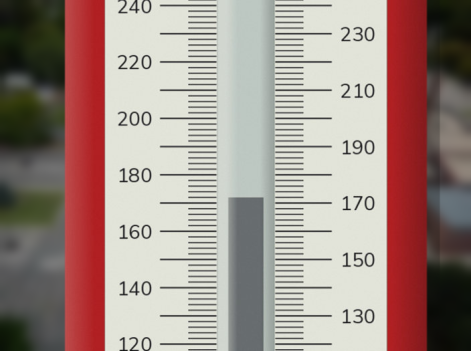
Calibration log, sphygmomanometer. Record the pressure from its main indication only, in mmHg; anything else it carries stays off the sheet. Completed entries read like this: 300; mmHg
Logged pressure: 172; mmHg
